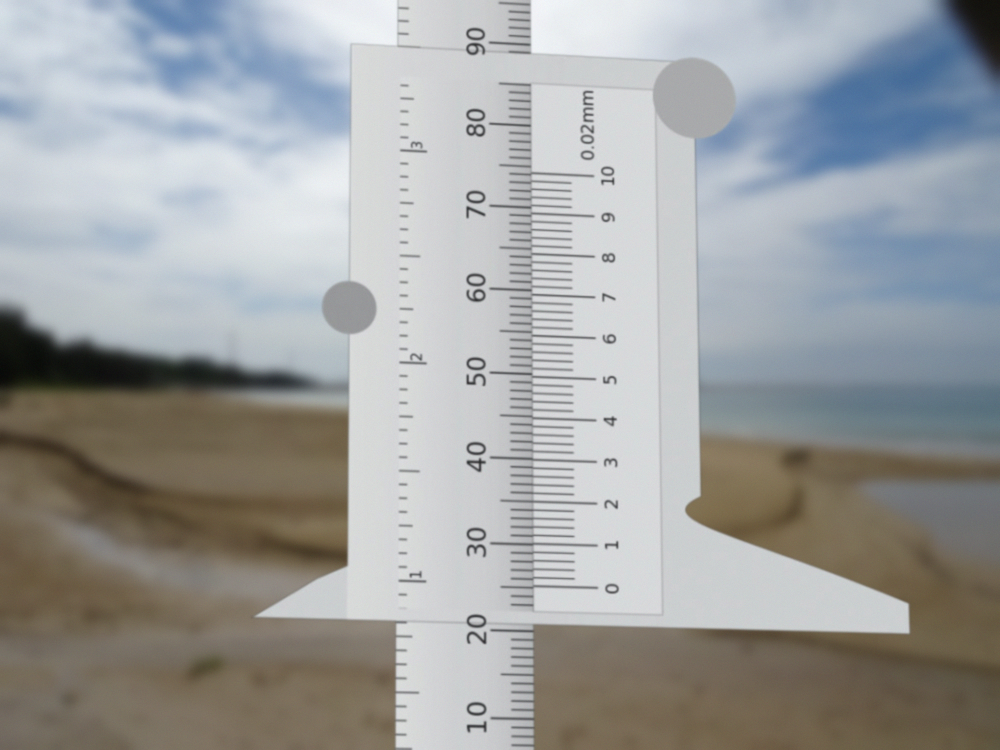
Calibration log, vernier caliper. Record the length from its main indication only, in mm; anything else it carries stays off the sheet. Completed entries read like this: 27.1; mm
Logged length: 25.2; mm
